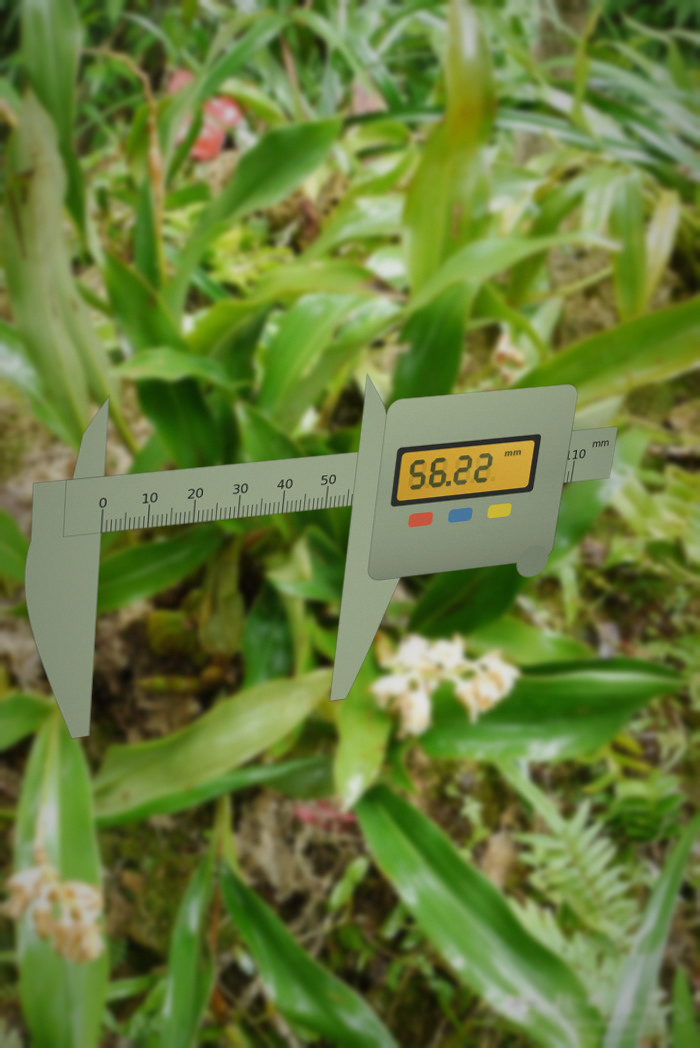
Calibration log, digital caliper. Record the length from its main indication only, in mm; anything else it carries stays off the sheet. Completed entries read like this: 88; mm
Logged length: 56.22; mm
